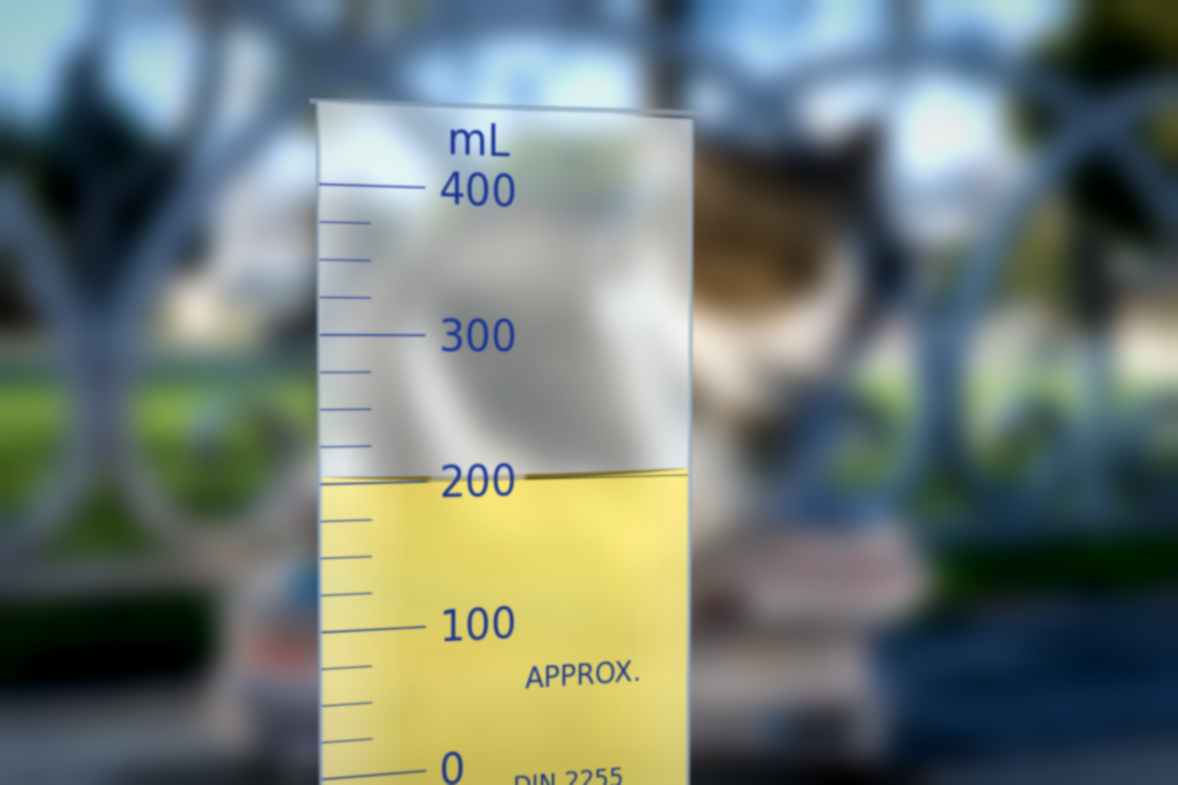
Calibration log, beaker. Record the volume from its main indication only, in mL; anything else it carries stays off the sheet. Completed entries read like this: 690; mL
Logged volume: 200; mL
